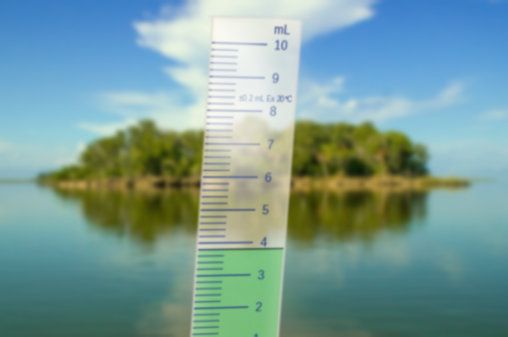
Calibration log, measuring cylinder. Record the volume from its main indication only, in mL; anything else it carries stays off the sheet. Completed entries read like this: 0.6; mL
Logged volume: 3.8; mL
